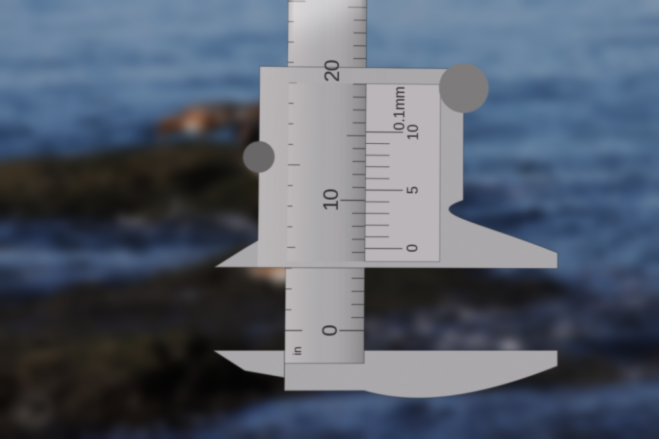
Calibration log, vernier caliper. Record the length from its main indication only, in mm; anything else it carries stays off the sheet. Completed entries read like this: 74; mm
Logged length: 6.3; mm
